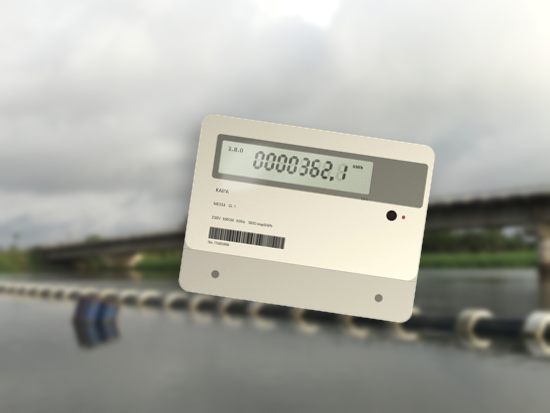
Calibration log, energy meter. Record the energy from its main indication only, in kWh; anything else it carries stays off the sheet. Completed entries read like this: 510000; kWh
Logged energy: 362.1; kWh
